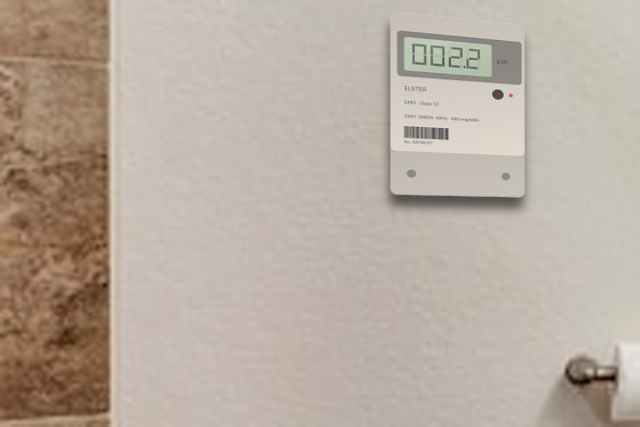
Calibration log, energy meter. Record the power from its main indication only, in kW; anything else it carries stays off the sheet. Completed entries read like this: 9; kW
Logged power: 2.2; kW
